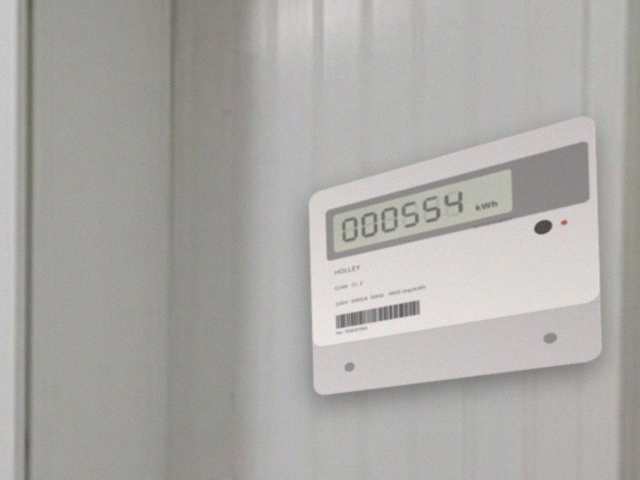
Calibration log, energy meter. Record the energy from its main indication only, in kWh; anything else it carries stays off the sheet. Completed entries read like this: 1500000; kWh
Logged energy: 554; kWh
